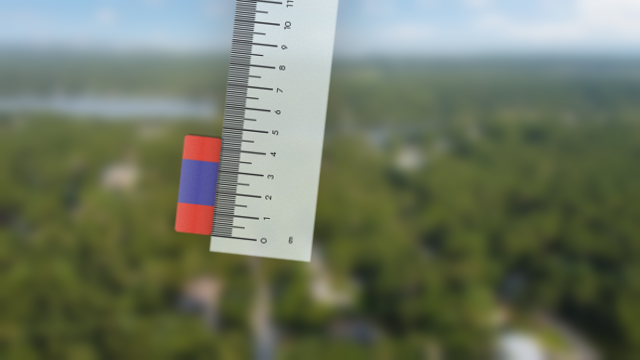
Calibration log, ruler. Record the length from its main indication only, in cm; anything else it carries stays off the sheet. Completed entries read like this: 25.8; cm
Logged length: 4.5; cm
